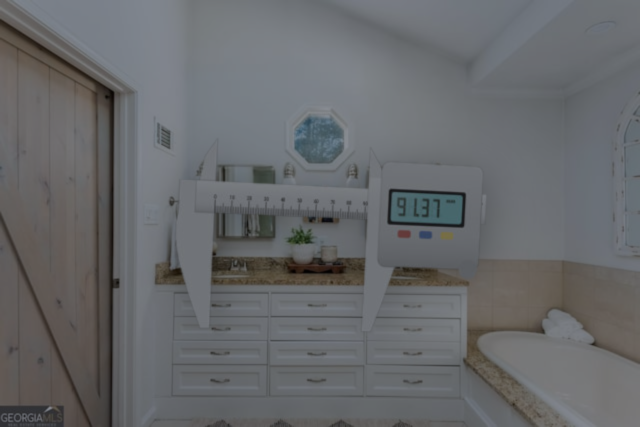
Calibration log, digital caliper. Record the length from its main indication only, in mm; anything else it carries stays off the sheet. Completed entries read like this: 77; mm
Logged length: 91.37; mm
